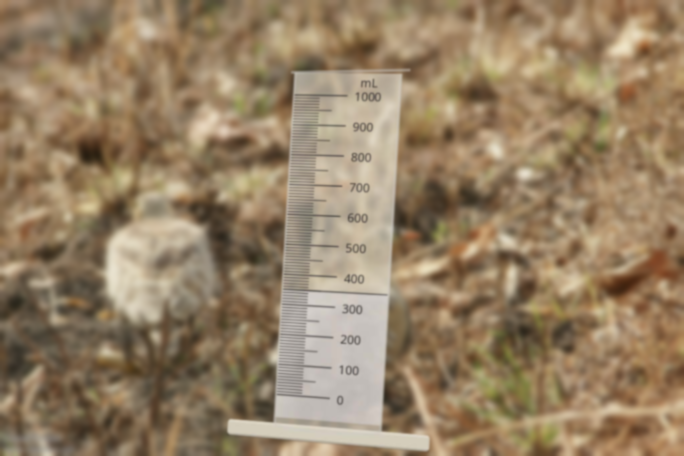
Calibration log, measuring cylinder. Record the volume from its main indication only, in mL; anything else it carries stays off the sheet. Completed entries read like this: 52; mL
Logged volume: 350; mL
